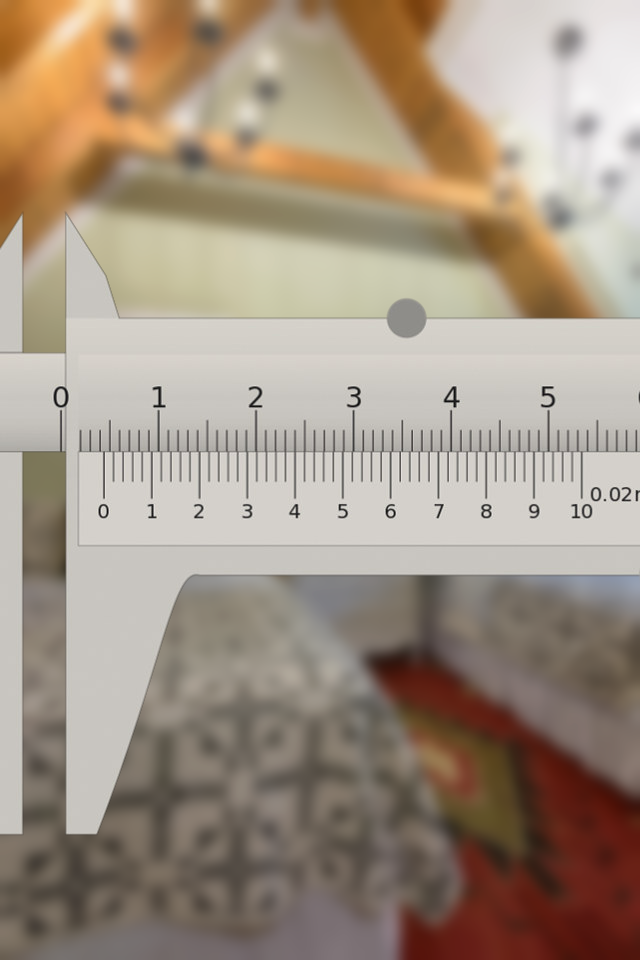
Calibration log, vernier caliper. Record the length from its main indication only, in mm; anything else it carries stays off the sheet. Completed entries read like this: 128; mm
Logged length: 4.4; mm
